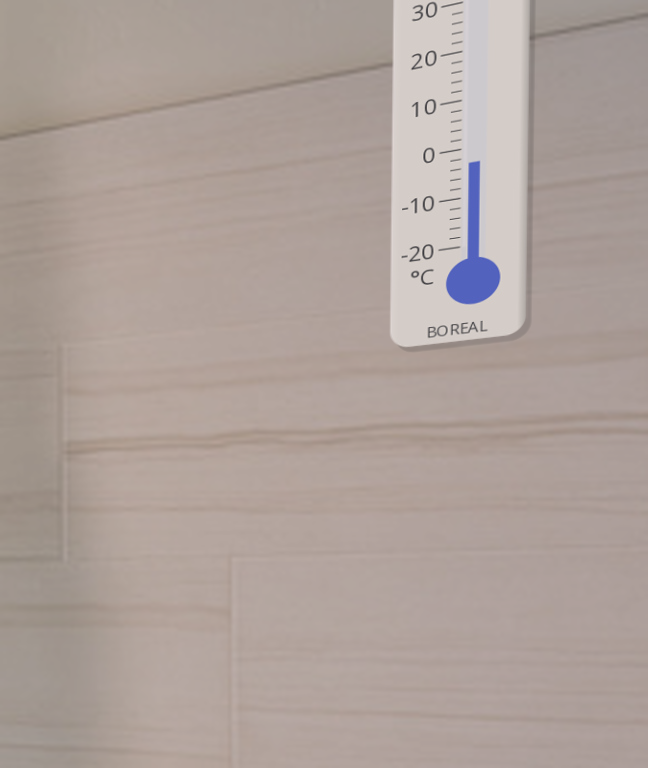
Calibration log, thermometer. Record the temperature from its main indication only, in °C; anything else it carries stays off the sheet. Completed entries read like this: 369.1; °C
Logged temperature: -3; °C
